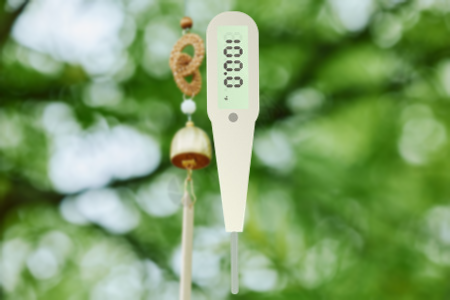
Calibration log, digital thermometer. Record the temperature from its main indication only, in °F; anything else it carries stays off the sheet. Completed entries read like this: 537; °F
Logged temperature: 100.0; °F
